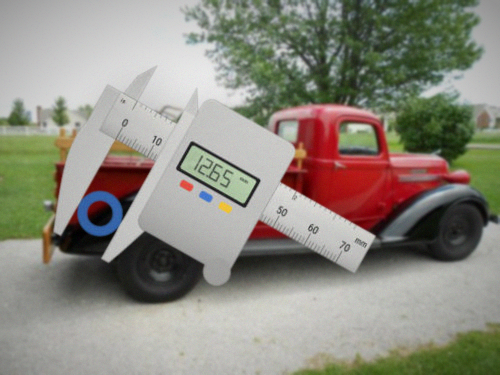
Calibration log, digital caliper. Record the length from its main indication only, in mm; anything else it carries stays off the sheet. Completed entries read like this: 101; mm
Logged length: 12.65; mm
